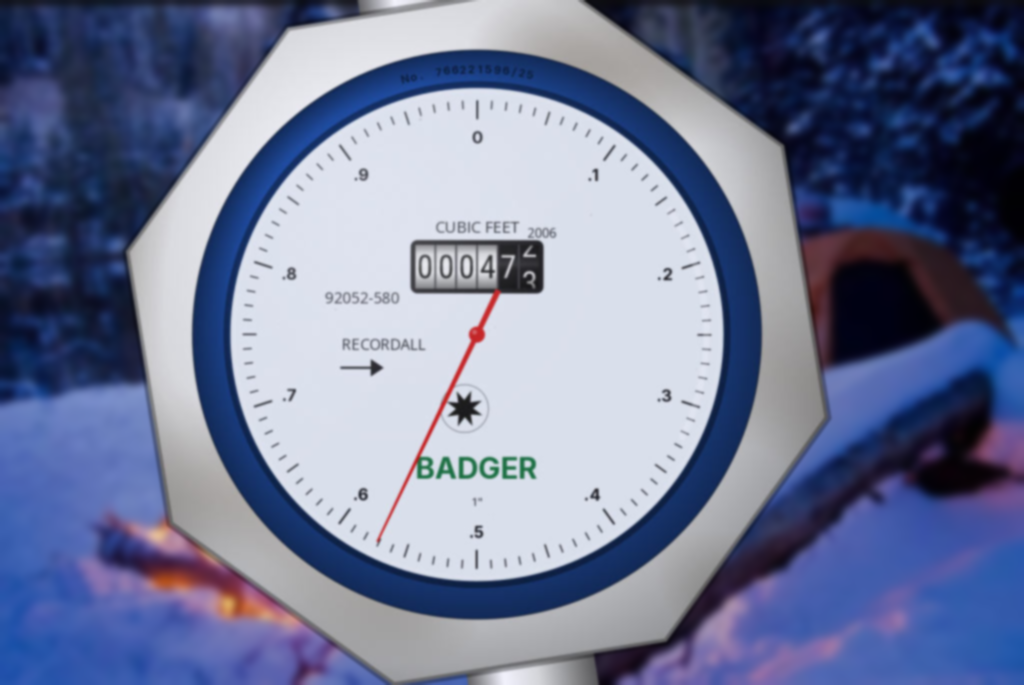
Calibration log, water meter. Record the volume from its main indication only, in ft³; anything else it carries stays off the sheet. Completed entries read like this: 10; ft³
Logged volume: 472.57; ft³
